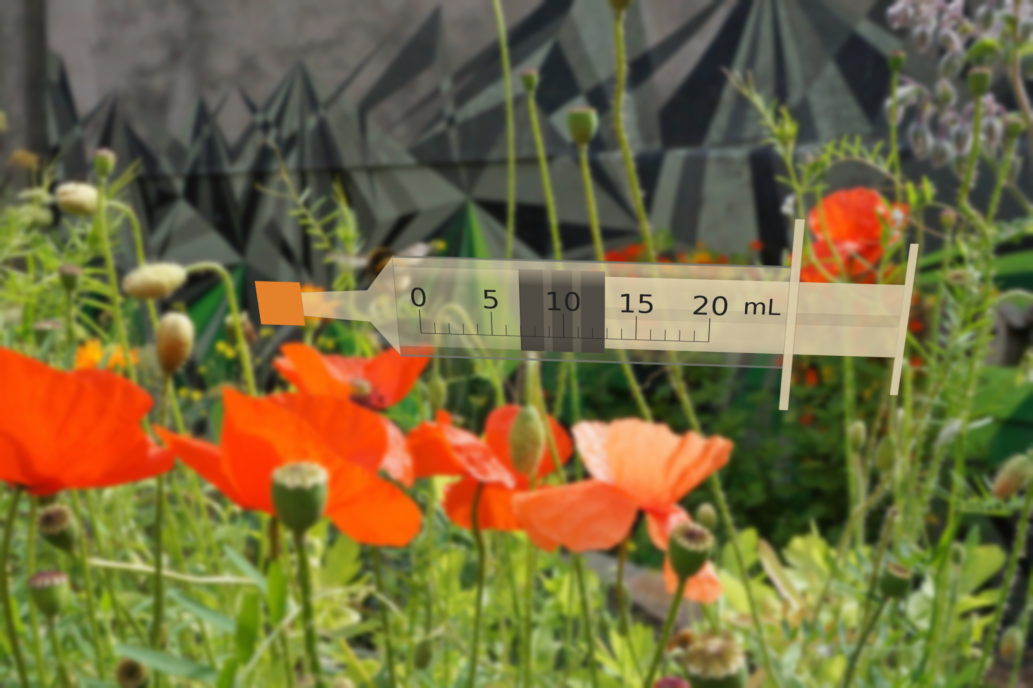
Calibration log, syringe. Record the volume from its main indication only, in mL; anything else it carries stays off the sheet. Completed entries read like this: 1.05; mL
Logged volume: 7; mL
